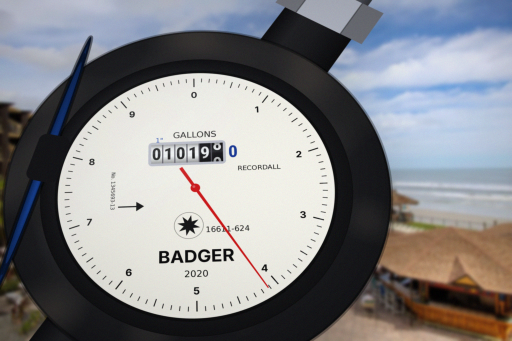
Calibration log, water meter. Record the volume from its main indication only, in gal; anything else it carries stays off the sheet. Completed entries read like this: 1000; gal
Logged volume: 101984.1; gal
